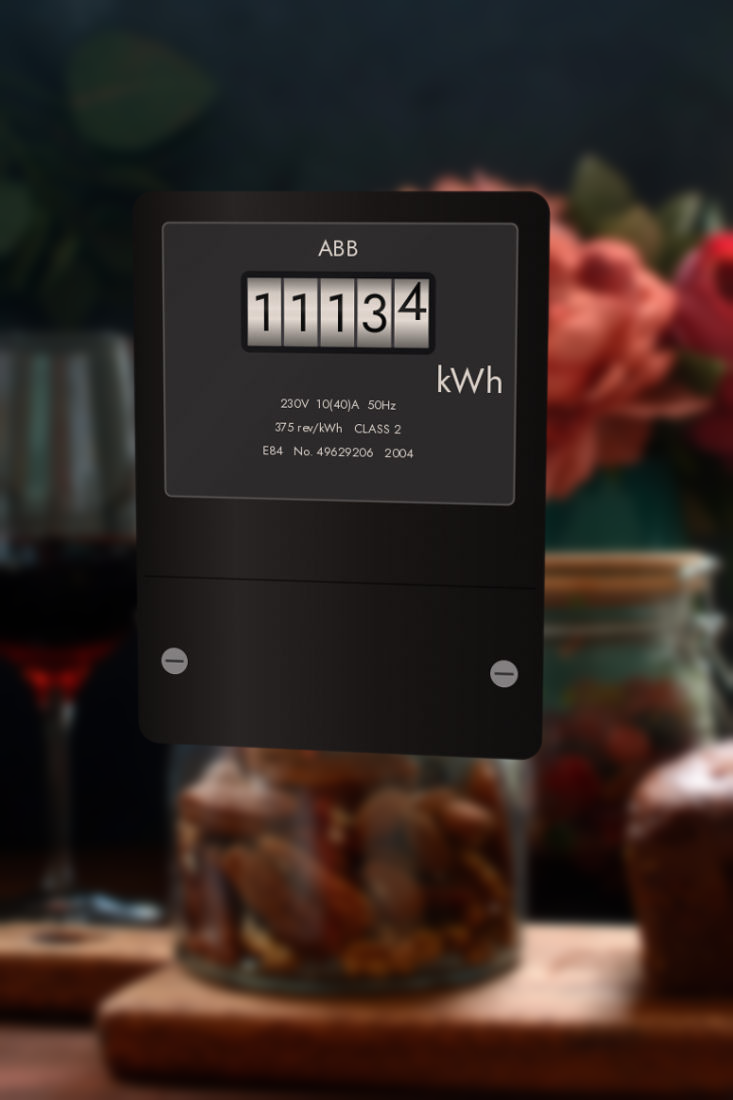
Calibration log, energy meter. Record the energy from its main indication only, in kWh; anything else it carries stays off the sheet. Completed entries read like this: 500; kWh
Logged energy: 11134; kWh
